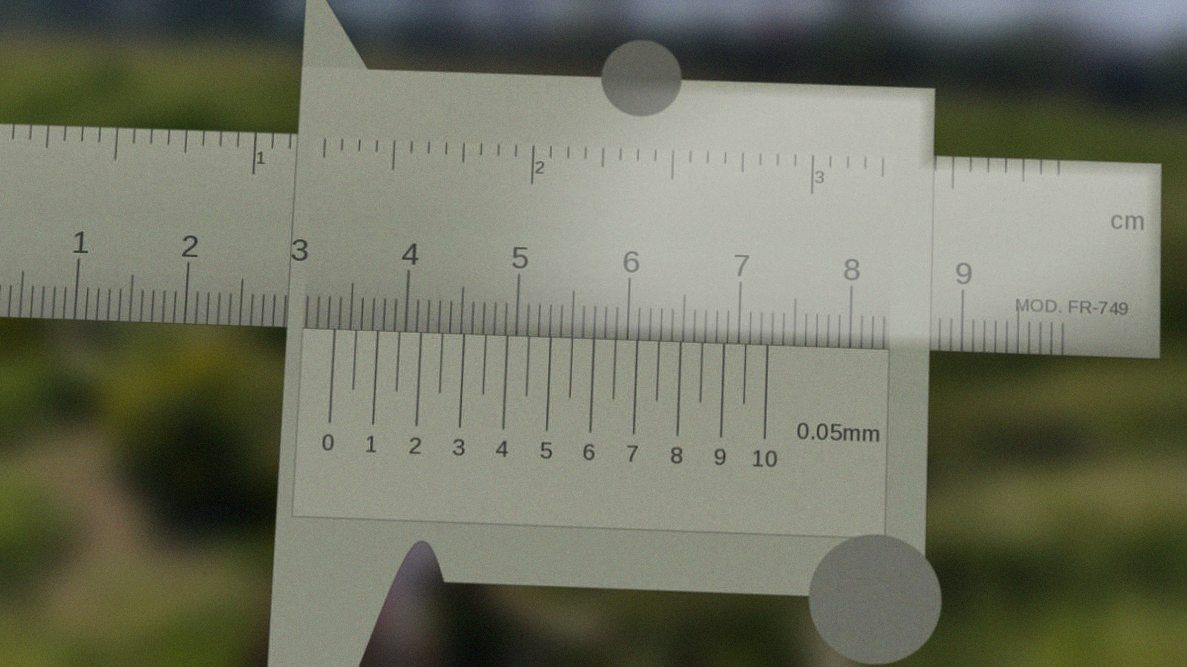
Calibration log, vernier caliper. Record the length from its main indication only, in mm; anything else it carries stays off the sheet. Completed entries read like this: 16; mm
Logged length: 33.6; mm
